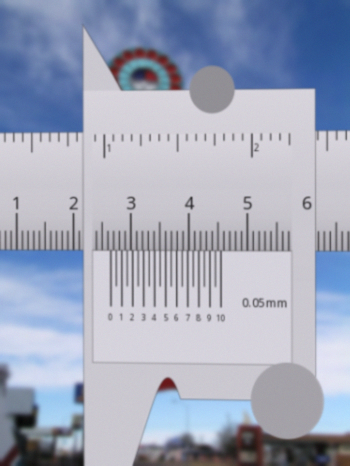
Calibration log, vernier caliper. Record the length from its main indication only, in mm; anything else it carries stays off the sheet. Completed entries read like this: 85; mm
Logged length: 26.5; mm
